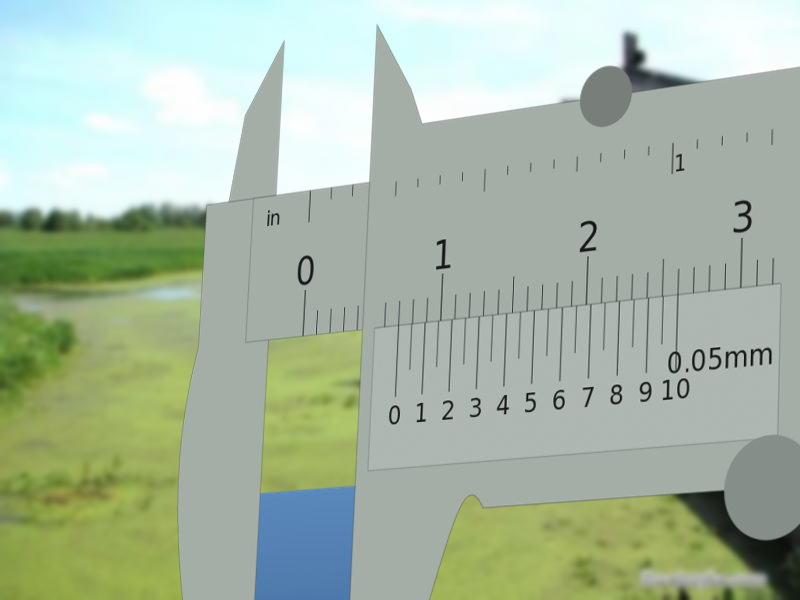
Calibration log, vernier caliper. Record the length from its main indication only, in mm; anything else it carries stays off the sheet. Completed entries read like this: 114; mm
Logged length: 7.0; mm
